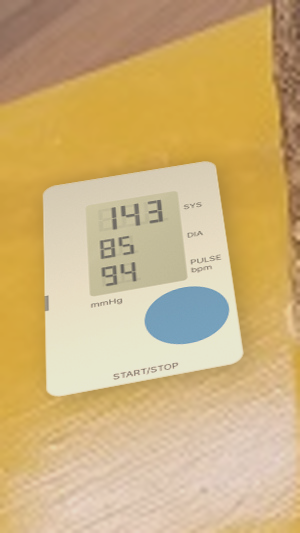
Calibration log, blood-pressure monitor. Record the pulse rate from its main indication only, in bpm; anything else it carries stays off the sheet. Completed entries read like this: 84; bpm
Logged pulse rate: 94; bpm
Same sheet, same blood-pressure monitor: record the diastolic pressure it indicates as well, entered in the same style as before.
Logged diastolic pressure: 85; mmHg
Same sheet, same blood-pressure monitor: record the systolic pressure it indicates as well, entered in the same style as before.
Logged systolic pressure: 143; mmHg
